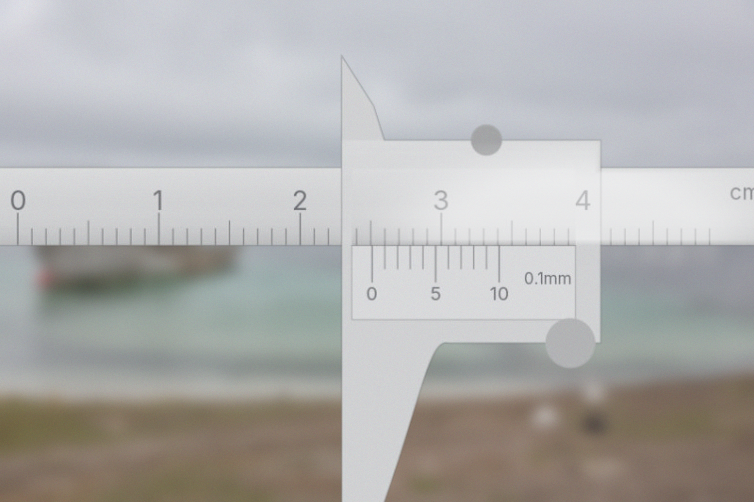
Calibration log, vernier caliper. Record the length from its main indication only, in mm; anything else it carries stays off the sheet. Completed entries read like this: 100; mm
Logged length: 25.1; mm
